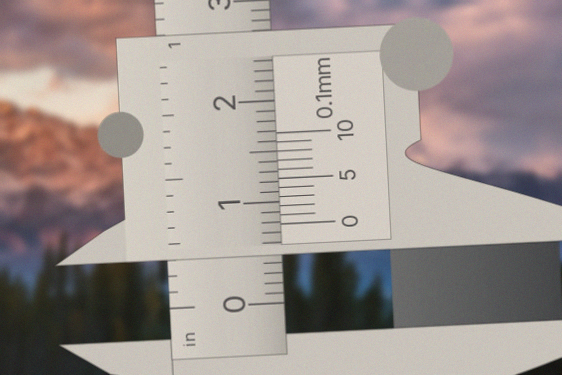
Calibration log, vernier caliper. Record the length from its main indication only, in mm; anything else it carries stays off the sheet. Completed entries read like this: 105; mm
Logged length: 7.8; mm
